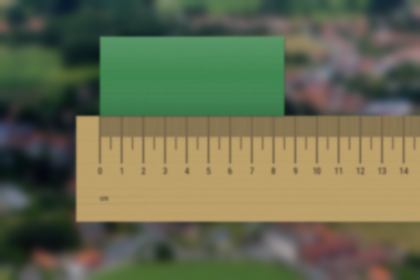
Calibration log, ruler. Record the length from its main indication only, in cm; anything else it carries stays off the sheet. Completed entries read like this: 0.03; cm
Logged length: 8.5; cm
